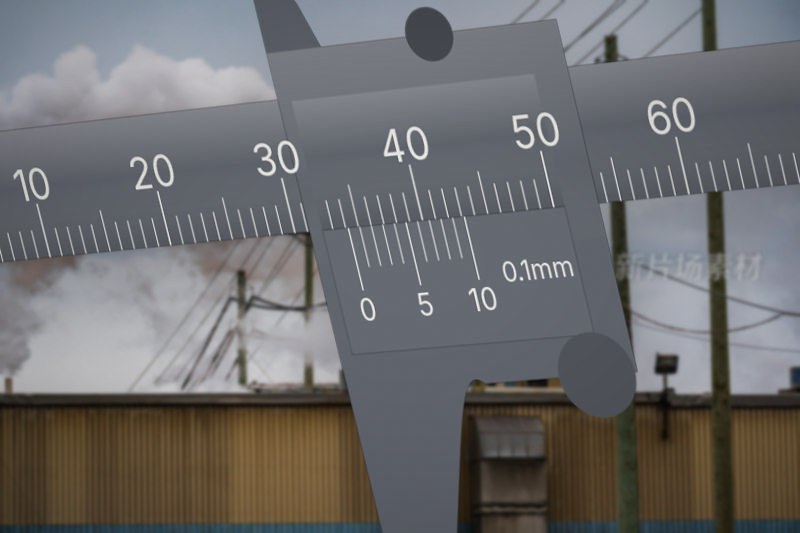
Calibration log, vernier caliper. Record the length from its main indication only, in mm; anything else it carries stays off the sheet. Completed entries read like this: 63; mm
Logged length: 34.2; mm
